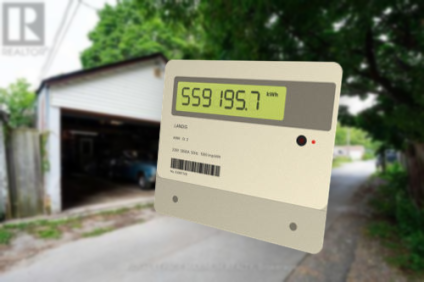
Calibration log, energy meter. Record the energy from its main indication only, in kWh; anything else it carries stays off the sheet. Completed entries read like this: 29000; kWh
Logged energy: 559195.7; kWh
